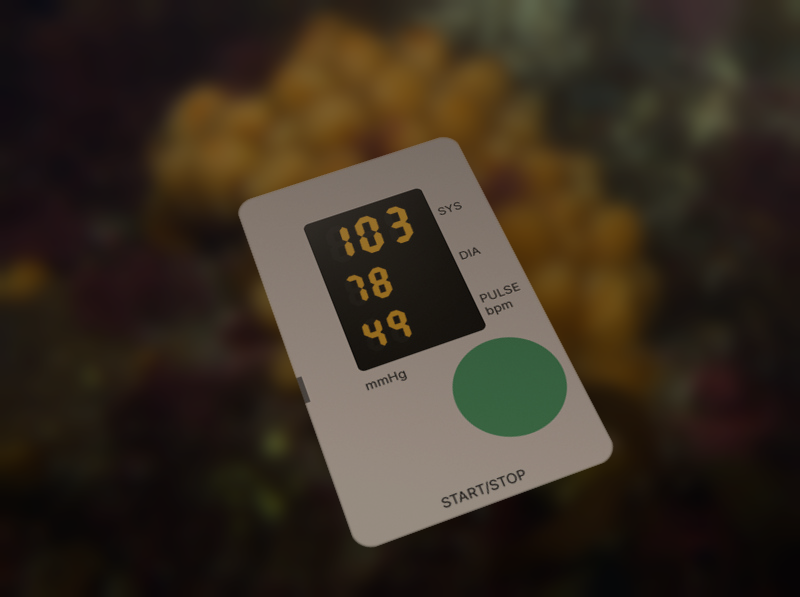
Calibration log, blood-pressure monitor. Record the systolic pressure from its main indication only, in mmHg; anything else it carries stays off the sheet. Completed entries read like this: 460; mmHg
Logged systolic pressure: 103; mmHg
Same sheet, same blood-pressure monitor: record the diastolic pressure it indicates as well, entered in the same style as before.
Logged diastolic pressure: 78; mmHg
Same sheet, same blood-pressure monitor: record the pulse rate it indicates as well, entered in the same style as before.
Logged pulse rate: 49; bpm
